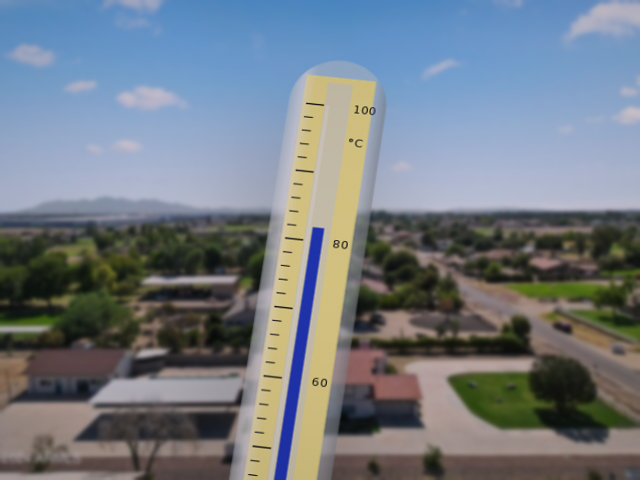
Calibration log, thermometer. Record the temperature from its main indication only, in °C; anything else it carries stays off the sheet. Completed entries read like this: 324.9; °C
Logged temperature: 82; °C
